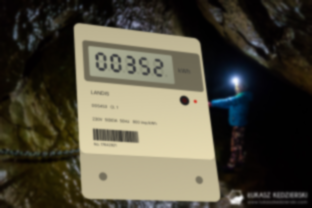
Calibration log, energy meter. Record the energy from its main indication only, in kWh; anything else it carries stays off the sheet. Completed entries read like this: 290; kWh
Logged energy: 352; kWh
